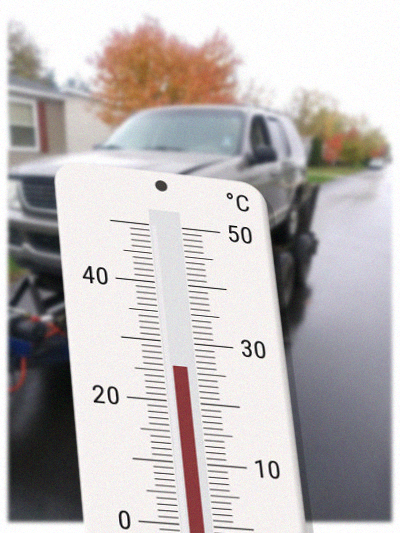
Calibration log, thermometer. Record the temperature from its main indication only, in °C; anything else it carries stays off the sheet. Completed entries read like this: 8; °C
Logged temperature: 26; °C
